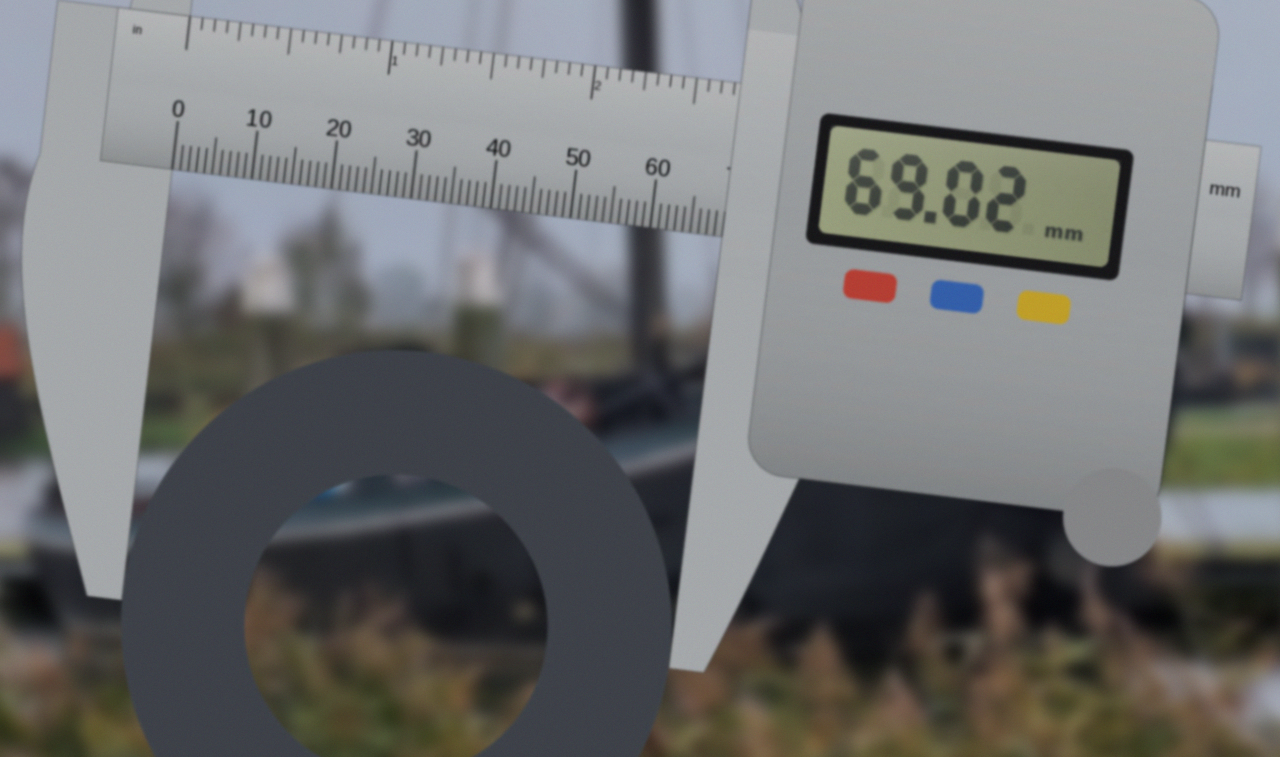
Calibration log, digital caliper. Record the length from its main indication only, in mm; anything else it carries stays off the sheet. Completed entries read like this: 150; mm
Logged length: 69.02; mm
